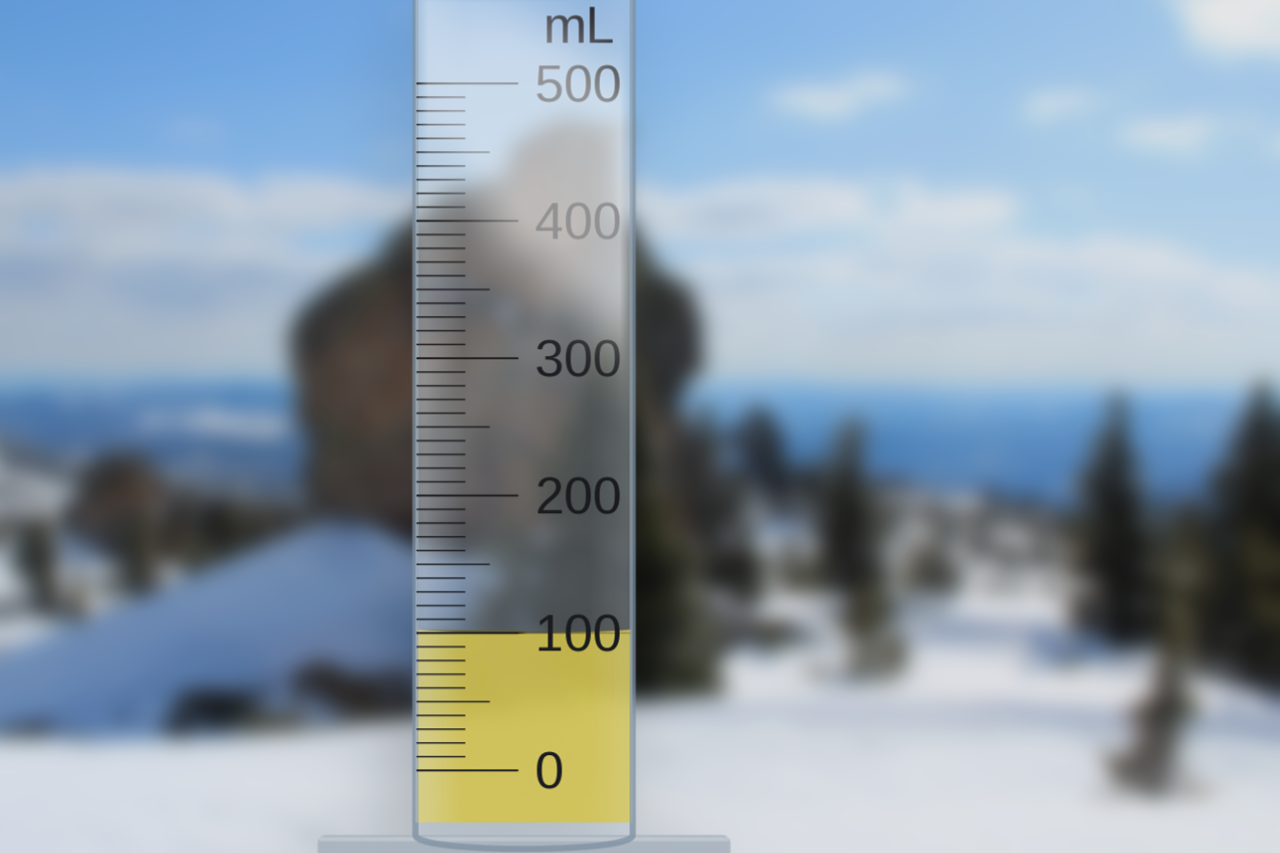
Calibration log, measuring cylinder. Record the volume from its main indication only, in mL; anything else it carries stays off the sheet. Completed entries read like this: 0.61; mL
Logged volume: 100; mL
